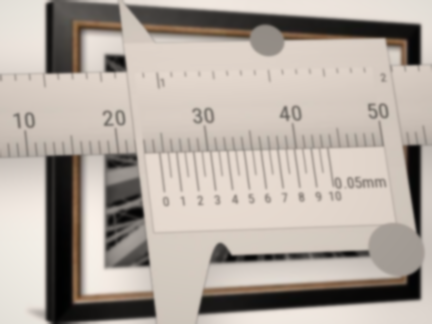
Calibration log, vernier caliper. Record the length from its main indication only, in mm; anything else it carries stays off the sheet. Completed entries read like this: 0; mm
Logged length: 24.6; mm
